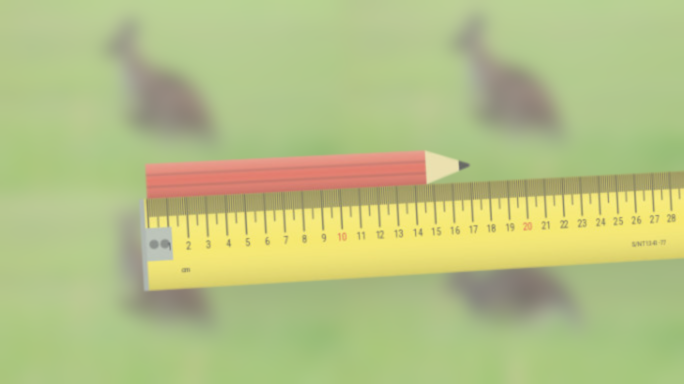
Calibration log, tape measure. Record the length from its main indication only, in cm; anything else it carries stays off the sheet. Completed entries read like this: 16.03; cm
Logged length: 17; cm
